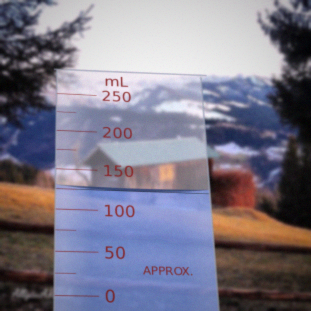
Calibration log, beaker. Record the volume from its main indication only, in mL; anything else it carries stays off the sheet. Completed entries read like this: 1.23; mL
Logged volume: 125; mL
